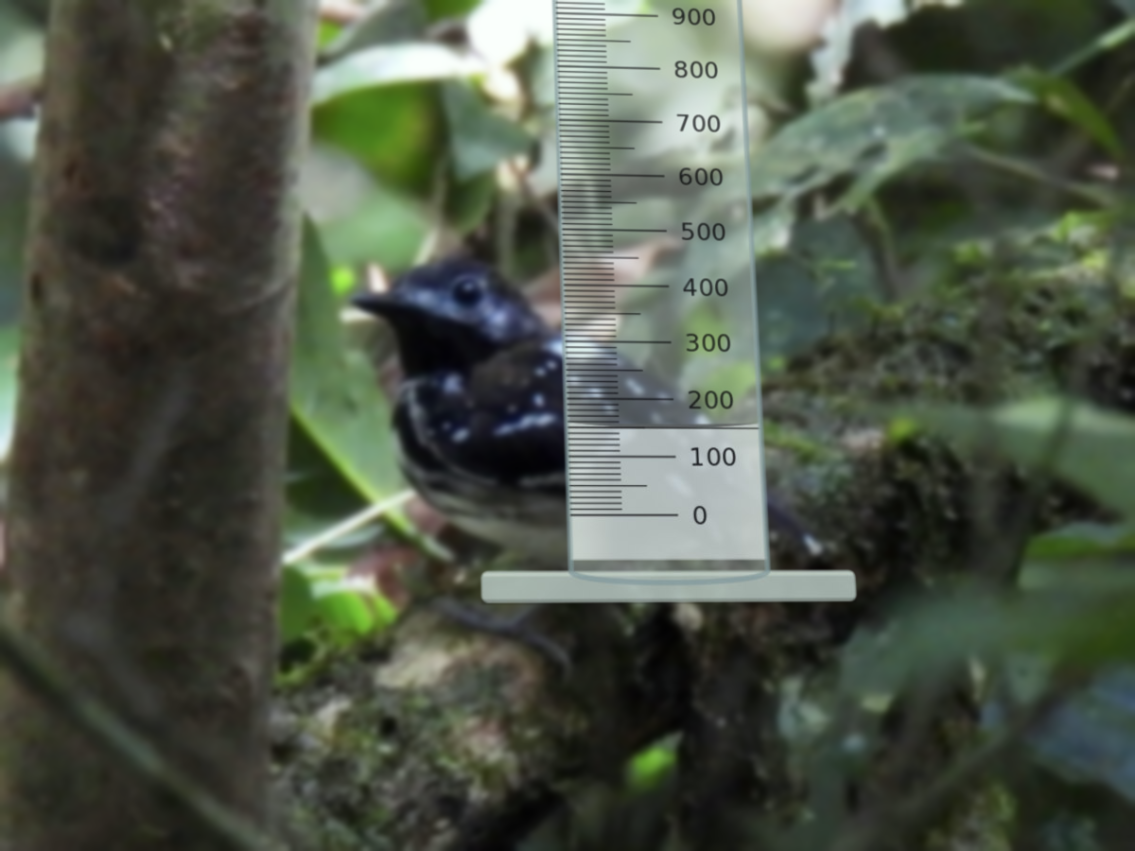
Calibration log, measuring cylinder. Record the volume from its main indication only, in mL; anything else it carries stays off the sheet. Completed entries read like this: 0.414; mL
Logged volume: 150; mL
